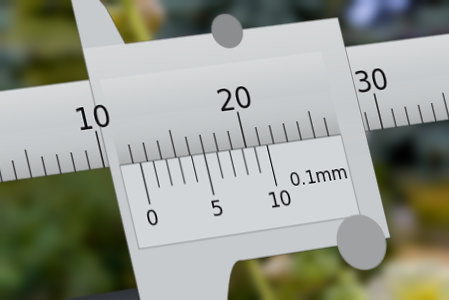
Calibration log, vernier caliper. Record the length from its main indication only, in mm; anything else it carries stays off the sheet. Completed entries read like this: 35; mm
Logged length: 12.5; mm
